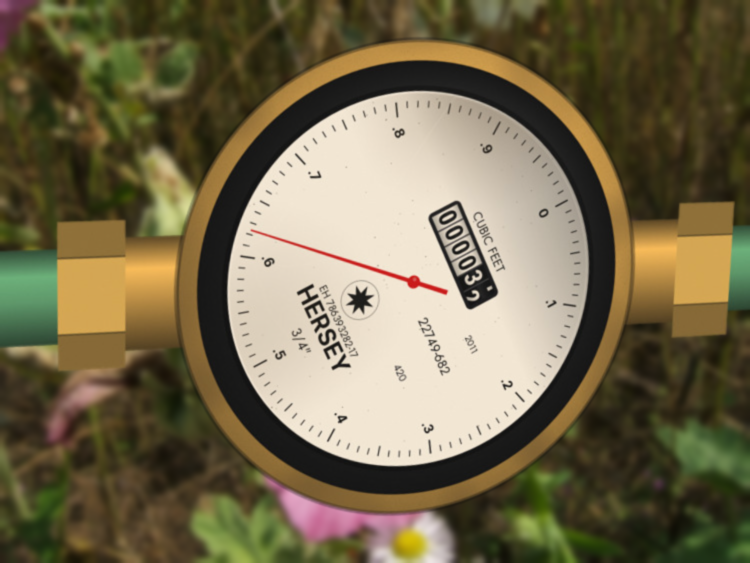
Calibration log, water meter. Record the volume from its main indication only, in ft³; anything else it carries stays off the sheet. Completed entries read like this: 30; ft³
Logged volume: 31.62; ft³
